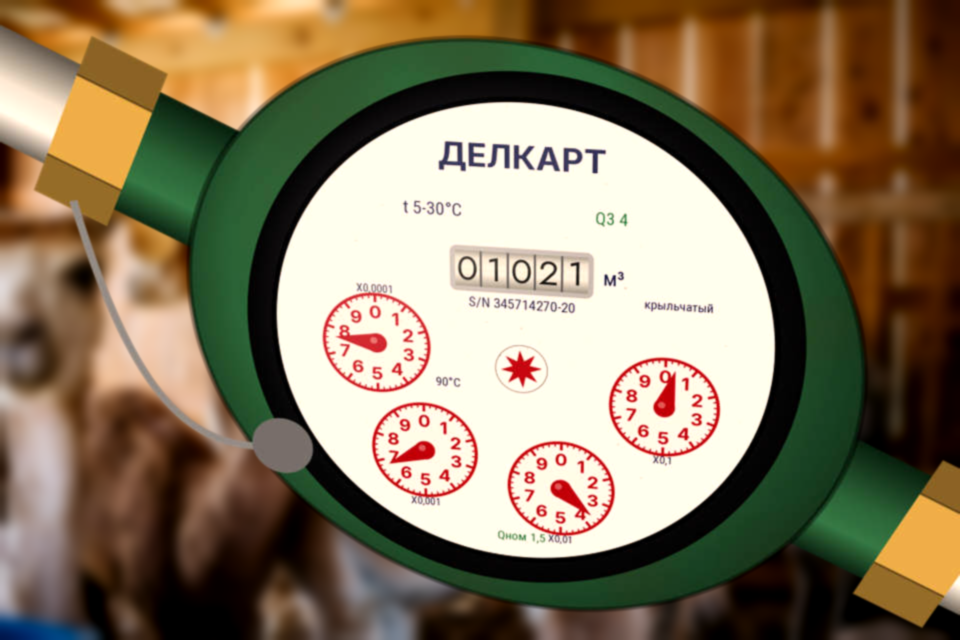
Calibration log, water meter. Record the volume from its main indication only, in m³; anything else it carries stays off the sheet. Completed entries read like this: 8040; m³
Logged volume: 1021.0367; m³
